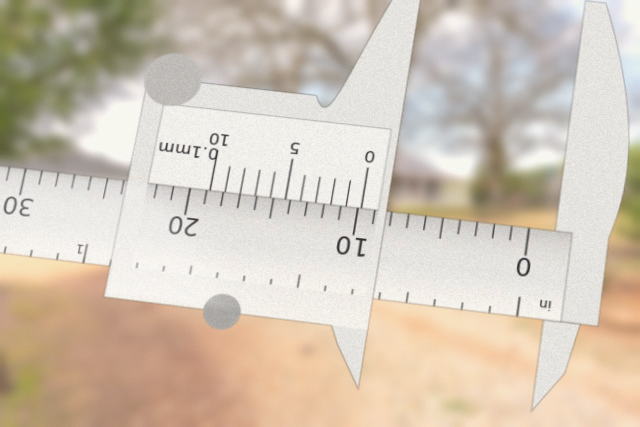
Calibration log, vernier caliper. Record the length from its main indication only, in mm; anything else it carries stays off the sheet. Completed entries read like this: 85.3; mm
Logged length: 9.8; mm
